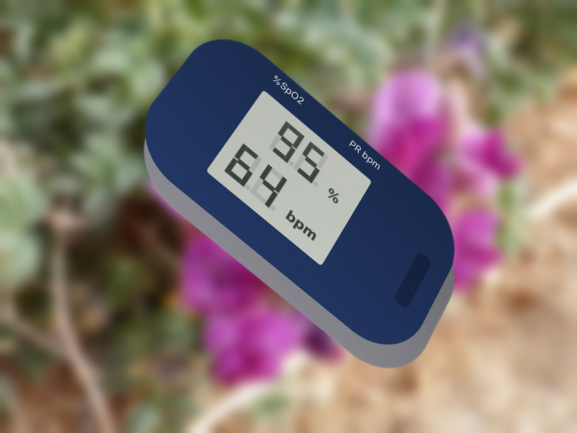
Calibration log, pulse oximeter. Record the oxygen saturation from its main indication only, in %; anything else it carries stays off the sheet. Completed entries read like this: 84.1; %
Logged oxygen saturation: 95; %
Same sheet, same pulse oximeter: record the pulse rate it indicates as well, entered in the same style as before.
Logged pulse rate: 64; bpm
